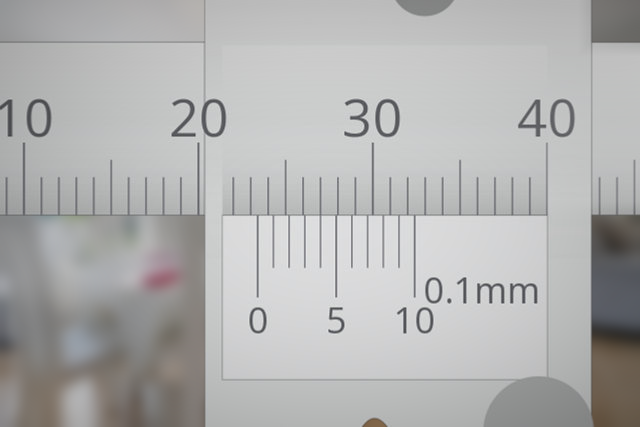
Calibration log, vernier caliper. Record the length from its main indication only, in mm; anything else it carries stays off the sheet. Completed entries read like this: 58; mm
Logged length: 23.4; mm
